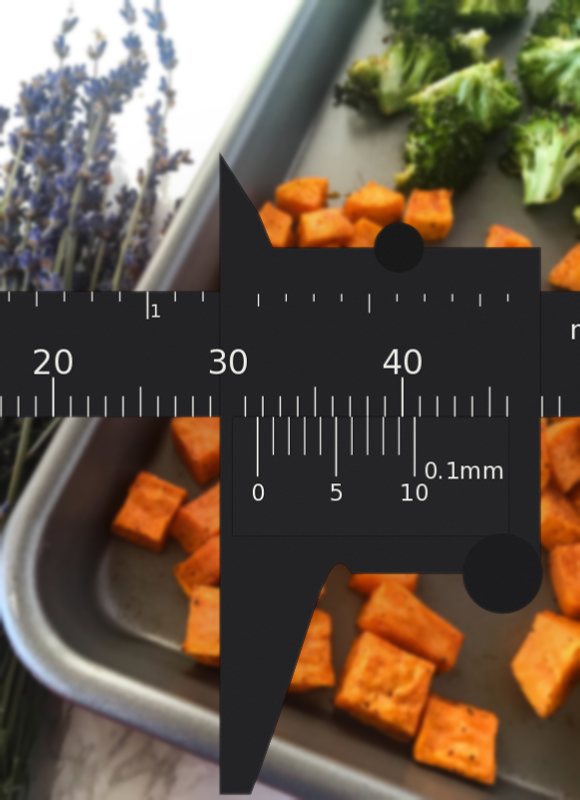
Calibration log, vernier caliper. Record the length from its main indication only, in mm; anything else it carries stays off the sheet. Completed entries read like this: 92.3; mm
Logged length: 31.7; mm
